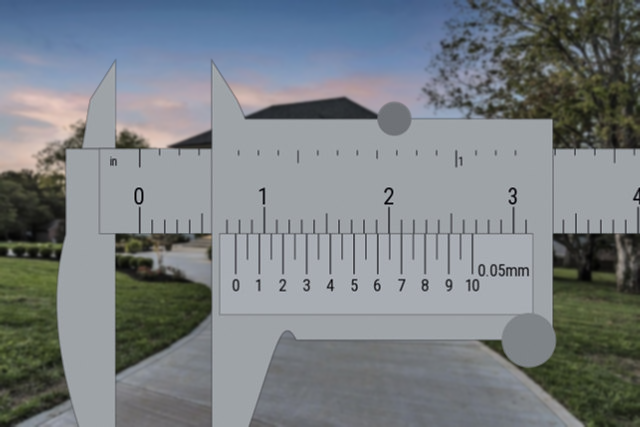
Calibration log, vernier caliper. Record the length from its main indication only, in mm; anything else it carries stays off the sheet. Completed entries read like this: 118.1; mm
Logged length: 7.7; mm
